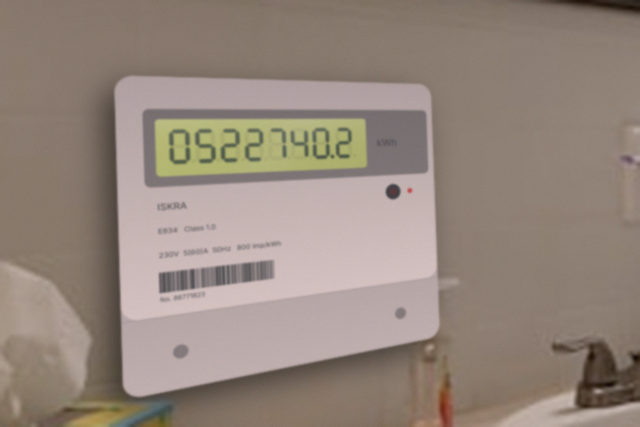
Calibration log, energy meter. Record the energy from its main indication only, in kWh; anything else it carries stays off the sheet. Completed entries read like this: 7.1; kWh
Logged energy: 522740.2; kWh
